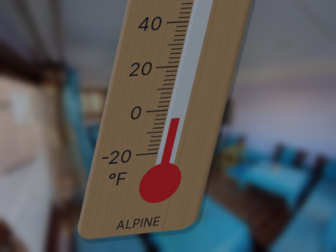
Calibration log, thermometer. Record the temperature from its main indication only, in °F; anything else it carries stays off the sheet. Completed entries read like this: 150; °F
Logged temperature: -4; °F
